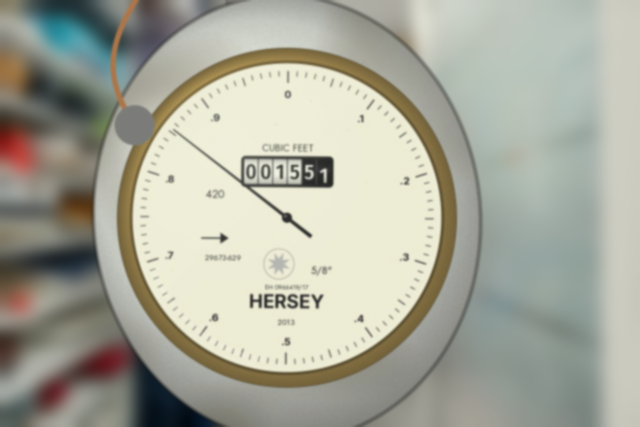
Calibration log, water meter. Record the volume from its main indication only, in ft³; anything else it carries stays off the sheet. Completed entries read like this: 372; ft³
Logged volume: 1550.85; ft³
